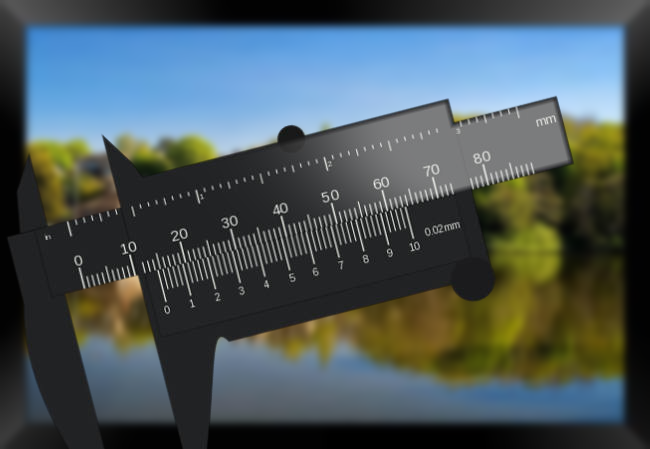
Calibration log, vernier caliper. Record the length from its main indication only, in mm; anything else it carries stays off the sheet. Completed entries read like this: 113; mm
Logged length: 14.5; mm
